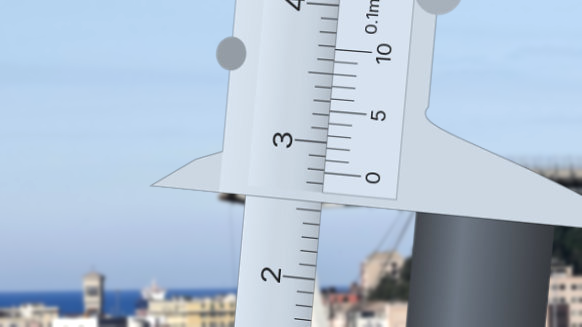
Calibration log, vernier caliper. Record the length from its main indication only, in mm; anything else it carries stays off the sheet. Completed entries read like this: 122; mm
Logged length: 27.8; mm
